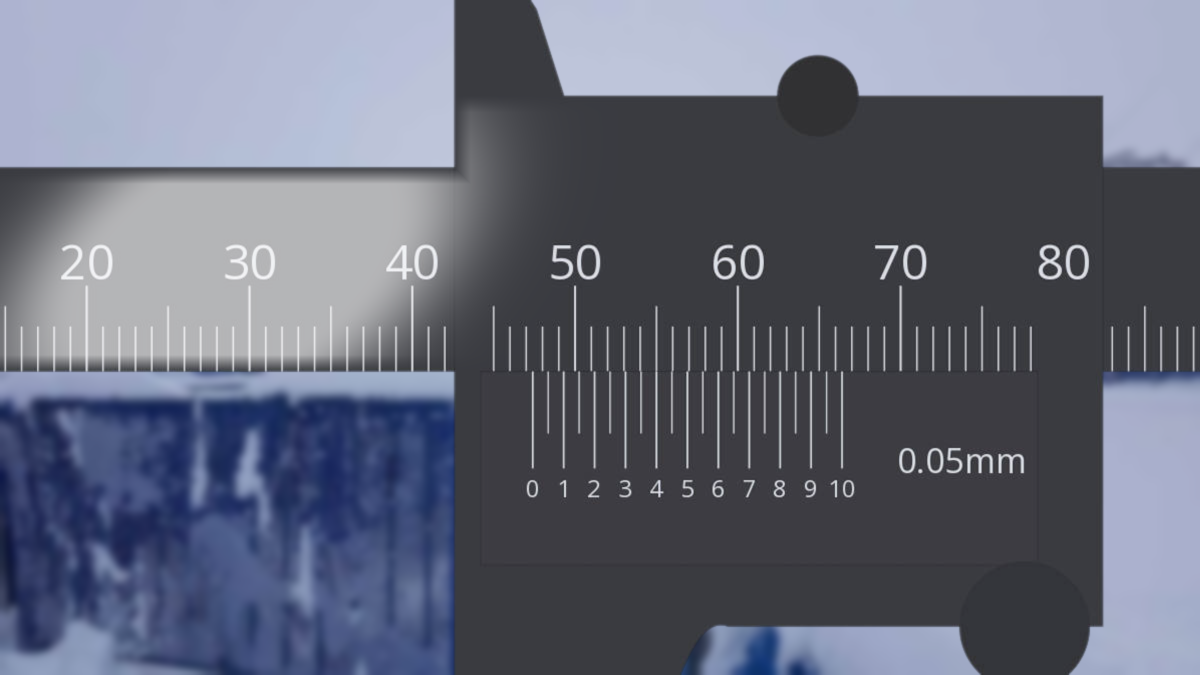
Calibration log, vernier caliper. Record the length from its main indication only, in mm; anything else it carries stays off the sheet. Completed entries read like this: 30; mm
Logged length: 47.4; mm
